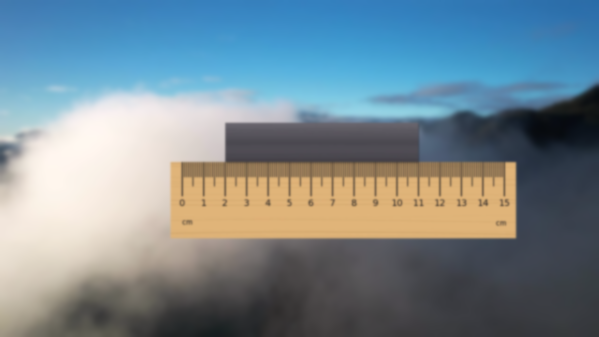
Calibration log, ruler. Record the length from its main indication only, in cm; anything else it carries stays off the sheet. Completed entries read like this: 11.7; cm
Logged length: 9; cm
